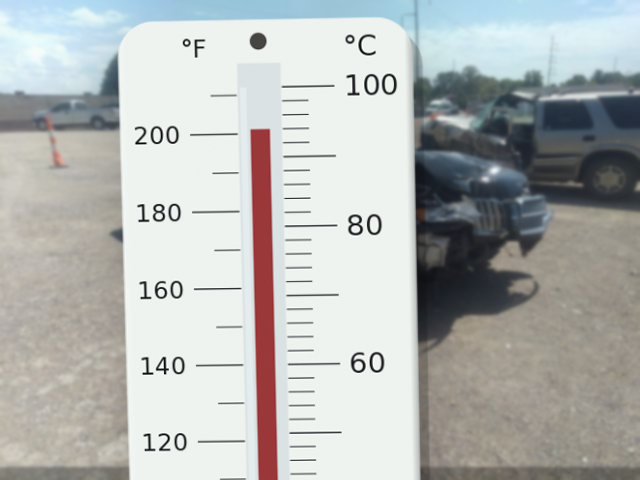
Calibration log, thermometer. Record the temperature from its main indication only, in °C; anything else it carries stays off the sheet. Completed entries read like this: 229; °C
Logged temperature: 94; °C
